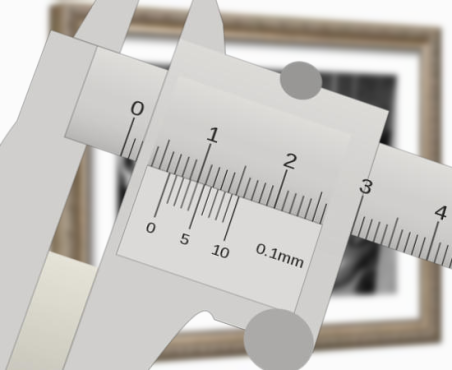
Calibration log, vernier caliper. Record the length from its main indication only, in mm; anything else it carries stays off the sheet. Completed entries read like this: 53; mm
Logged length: 6.4; mm
